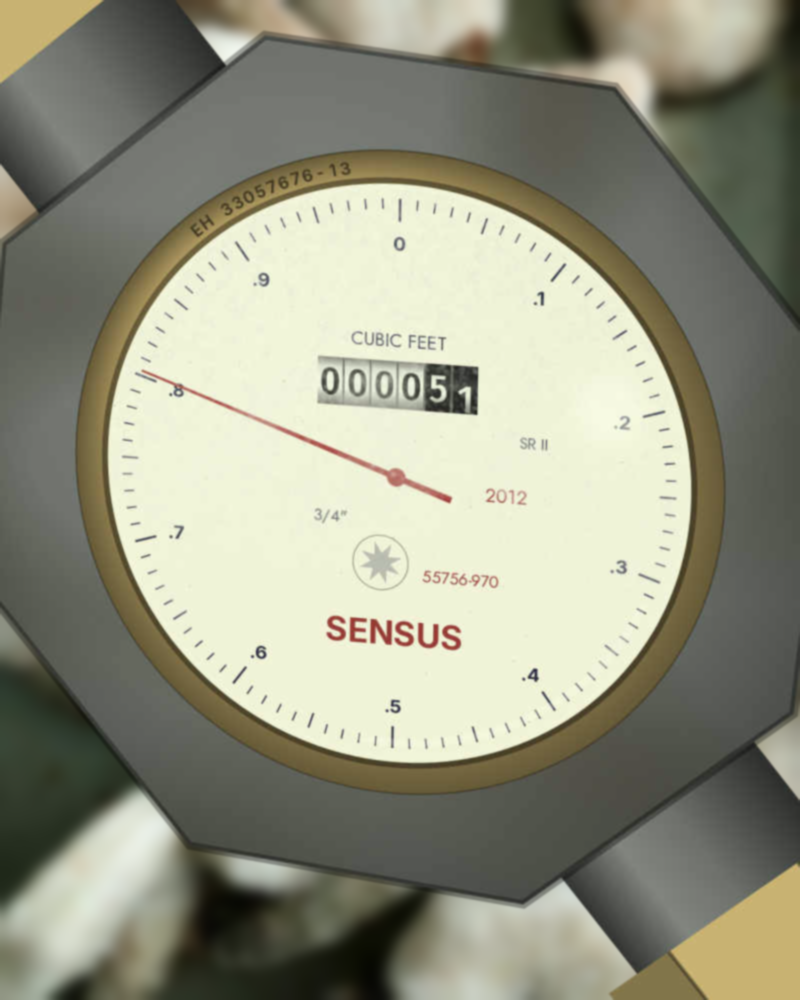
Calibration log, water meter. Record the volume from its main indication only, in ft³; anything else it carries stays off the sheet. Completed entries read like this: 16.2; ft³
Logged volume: 50.80; ft³
